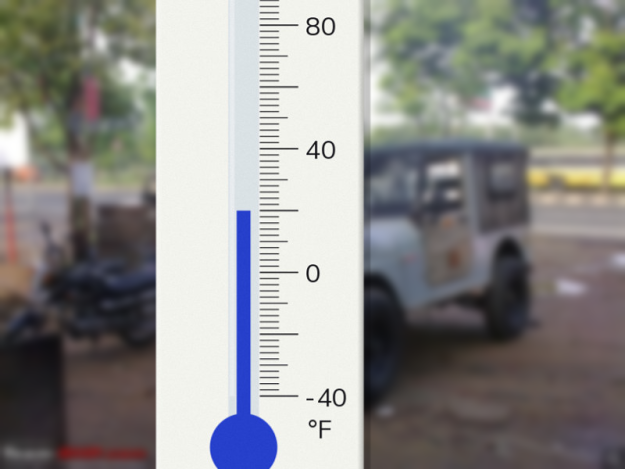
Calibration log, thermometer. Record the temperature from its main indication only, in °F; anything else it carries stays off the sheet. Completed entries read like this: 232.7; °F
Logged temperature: 20; °F
